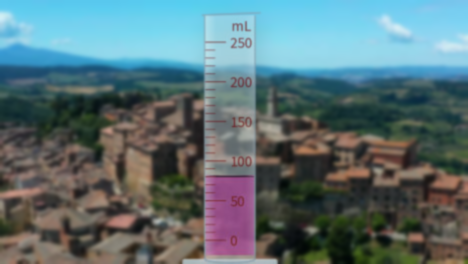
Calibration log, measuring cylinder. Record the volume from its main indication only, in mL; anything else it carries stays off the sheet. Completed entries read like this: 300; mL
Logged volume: 80; mL
